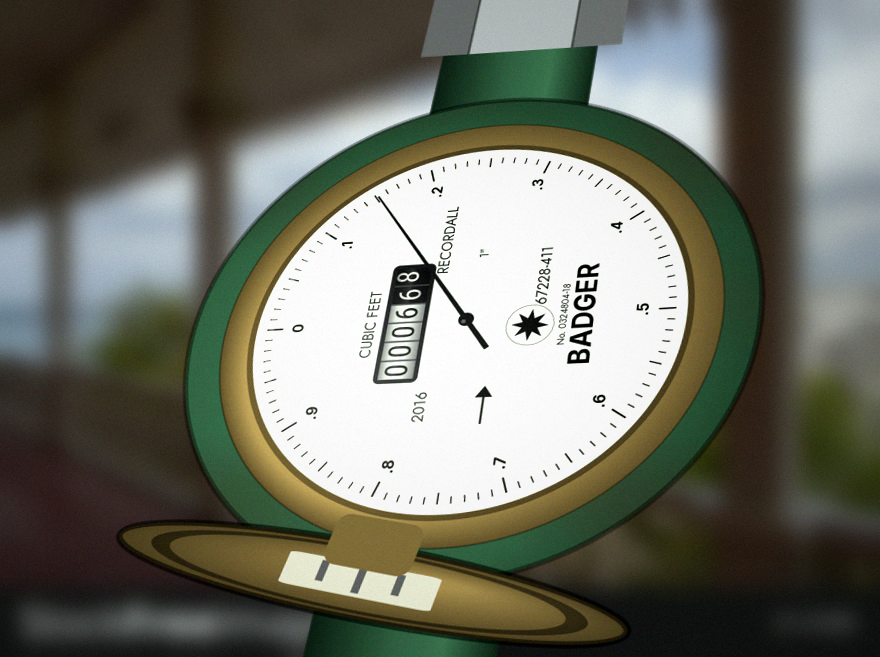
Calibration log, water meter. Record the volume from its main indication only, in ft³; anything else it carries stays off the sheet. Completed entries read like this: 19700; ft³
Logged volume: 668.15; ft³
